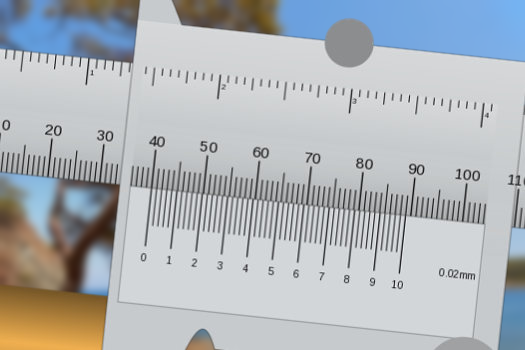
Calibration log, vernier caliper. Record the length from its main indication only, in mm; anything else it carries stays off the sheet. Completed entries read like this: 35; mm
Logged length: 40.0; mm
